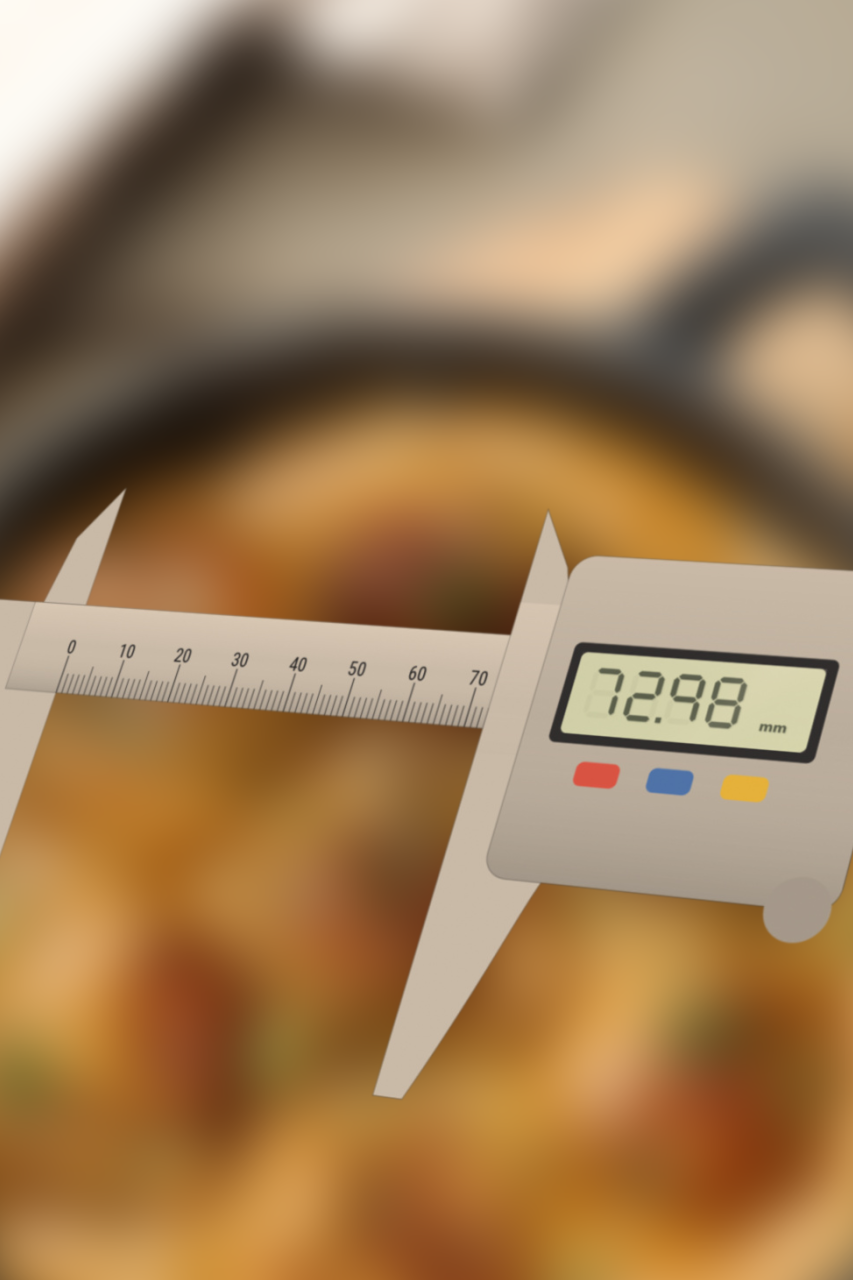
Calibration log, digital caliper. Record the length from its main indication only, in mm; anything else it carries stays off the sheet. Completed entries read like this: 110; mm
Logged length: 72.98; mm
